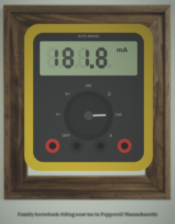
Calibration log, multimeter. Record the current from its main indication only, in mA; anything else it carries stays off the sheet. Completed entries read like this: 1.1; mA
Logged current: 181.8; mA
